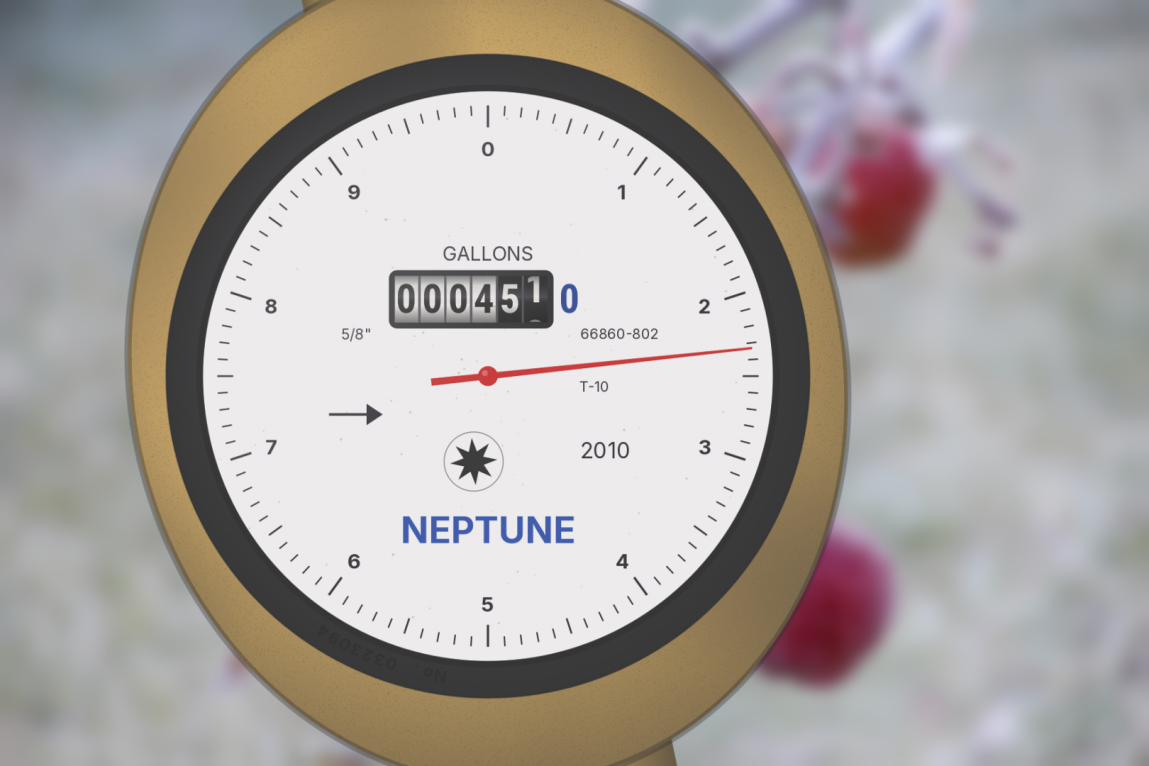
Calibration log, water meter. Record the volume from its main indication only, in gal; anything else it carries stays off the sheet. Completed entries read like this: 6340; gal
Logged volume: 4512.3; gal
